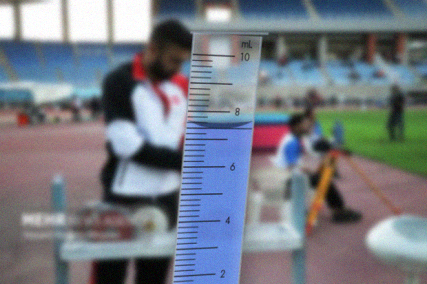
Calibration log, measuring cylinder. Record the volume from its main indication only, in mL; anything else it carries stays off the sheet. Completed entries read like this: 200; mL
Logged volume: 7.4; mL
